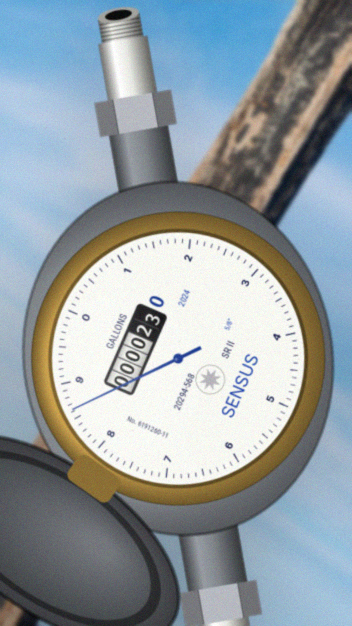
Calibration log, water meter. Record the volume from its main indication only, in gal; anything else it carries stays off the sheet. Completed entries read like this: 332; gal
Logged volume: 228.6; gal
